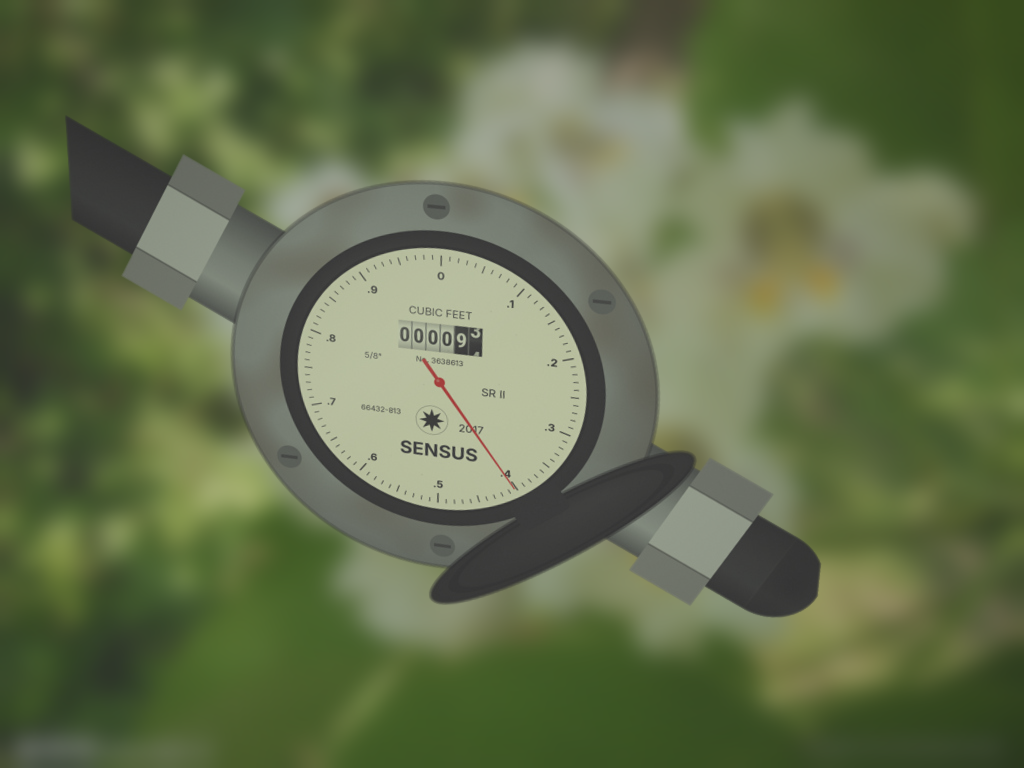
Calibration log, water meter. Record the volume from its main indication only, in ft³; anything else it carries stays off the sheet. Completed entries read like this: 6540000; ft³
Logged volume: 93.40; ft³
